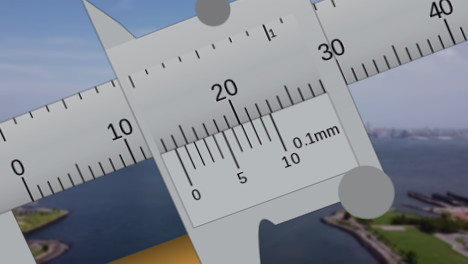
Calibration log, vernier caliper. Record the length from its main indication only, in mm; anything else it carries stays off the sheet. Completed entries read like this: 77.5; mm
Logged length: 13.8; mm
